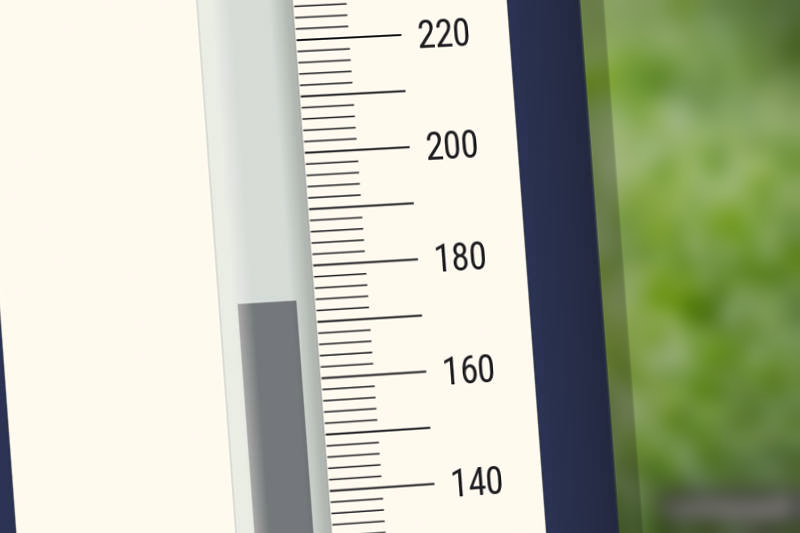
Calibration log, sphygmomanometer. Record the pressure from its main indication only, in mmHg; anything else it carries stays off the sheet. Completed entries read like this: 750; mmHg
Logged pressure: 174; mmHg
